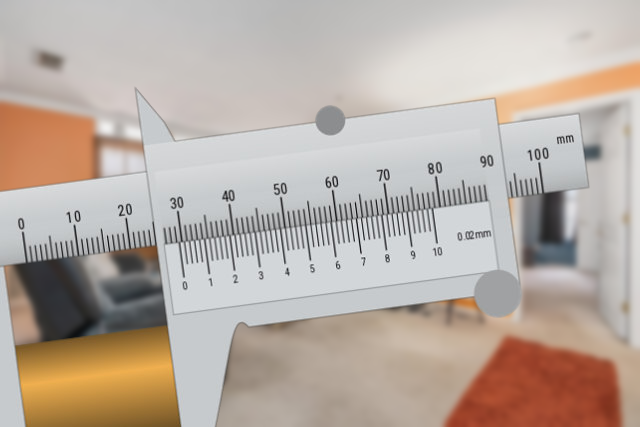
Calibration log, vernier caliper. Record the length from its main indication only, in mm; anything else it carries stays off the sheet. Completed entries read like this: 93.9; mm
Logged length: 29.5; mm
